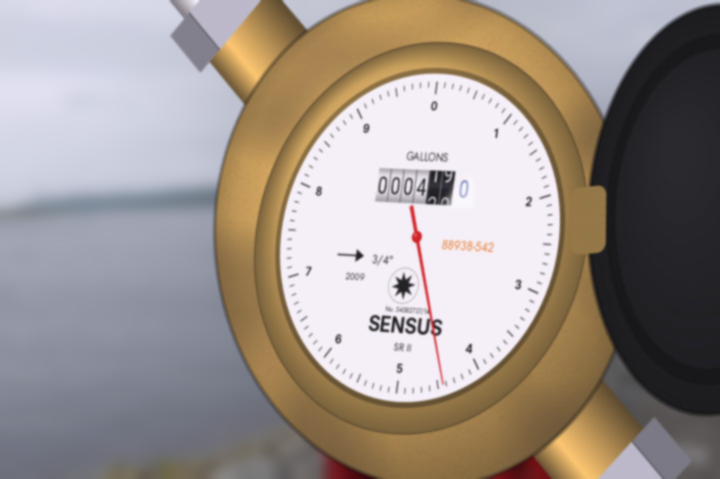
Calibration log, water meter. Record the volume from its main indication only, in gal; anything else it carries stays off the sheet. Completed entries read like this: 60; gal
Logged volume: 4194.4; gal
